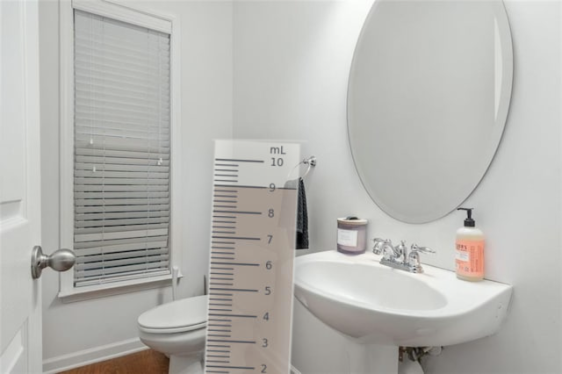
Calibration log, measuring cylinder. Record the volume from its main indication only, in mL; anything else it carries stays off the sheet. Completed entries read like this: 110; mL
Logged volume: 9; mL
